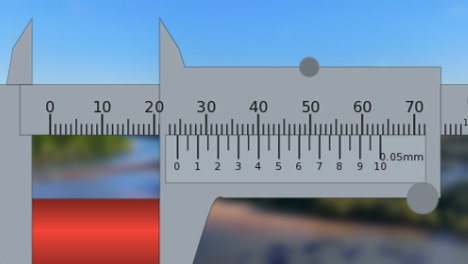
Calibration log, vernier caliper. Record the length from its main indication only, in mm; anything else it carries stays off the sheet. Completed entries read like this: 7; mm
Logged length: 24.5; mm
